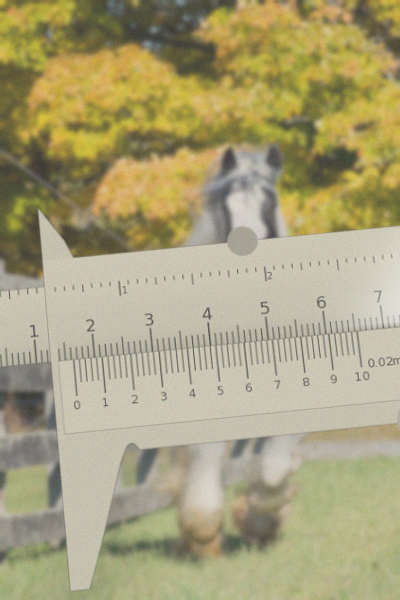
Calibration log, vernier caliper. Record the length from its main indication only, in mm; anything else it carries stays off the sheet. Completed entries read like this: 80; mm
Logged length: 16.4; mm
